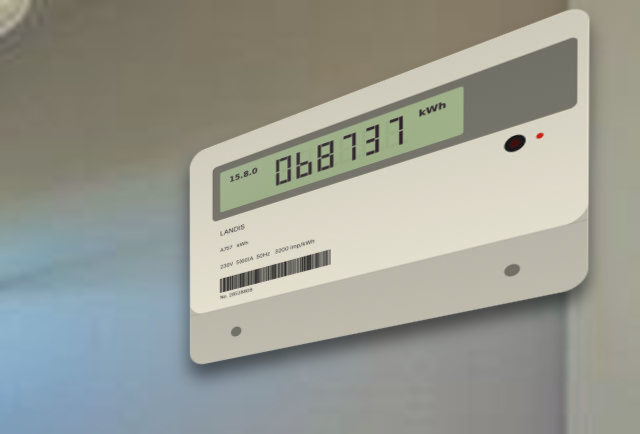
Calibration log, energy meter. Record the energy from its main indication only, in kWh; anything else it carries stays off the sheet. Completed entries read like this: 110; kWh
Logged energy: 68737; kWh
